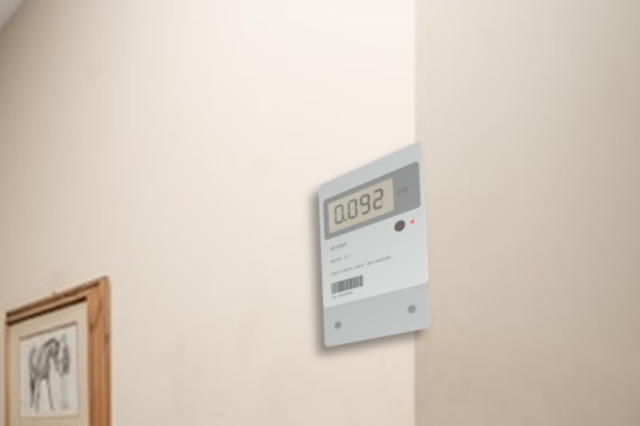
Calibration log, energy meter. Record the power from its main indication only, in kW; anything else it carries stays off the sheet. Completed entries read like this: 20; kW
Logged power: 0.092; kW
